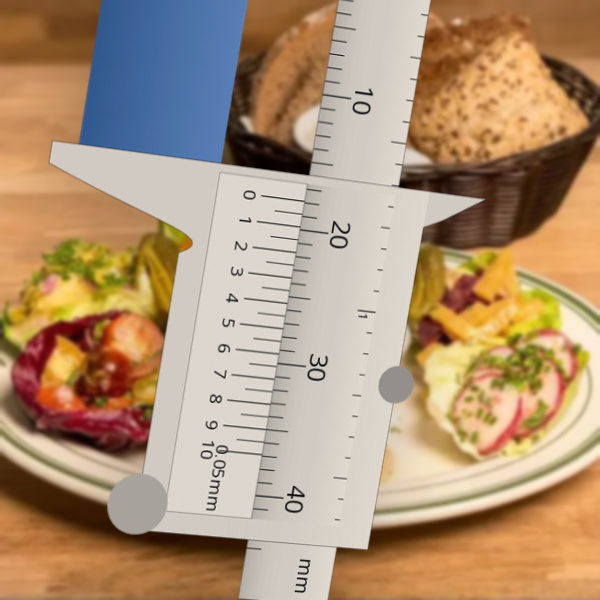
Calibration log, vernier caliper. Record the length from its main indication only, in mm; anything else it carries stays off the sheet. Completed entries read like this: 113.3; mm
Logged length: 17.9; mm
